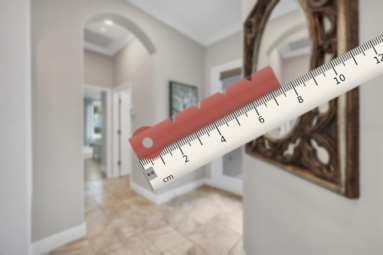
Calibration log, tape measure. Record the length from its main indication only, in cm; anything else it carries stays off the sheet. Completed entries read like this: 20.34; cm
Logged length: 7.5; cm
